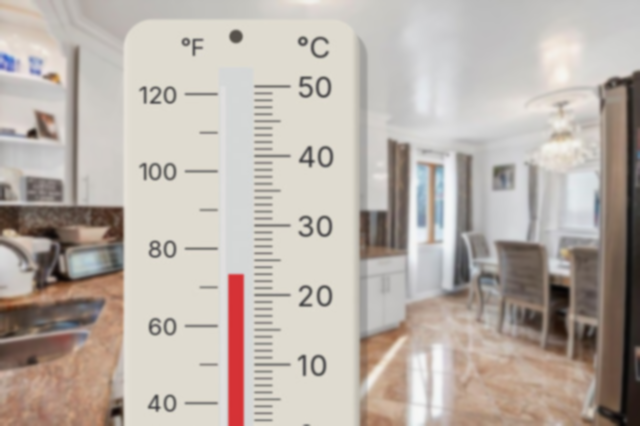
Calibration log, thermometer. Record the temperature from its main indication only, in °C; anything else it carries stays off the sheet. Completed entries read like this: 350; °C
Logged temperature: 23; °C
